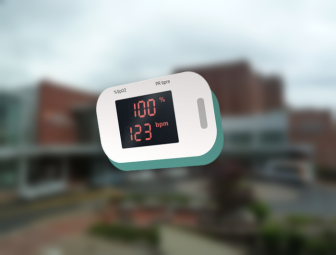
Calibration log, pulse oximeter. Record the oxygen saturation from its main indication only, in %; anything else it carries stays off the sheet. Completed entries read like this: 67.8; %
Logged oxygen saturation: 100; %
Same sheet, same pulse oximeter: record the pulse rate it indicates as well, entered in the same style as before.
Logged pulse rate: 123; bpm
